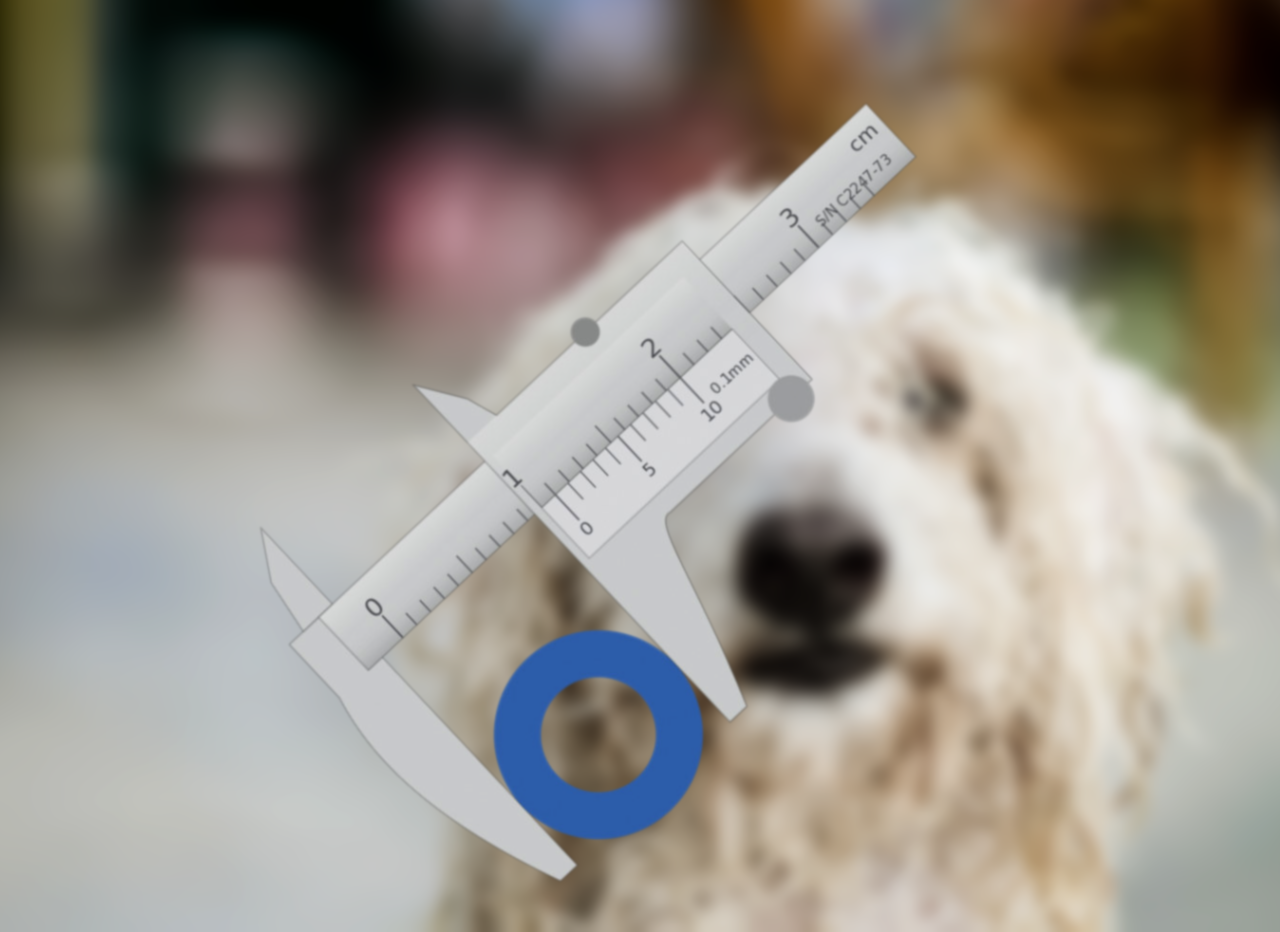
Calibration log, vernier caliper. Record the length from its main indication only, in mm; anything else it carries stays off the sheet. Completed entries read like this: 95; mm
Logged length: 11.0; mm
